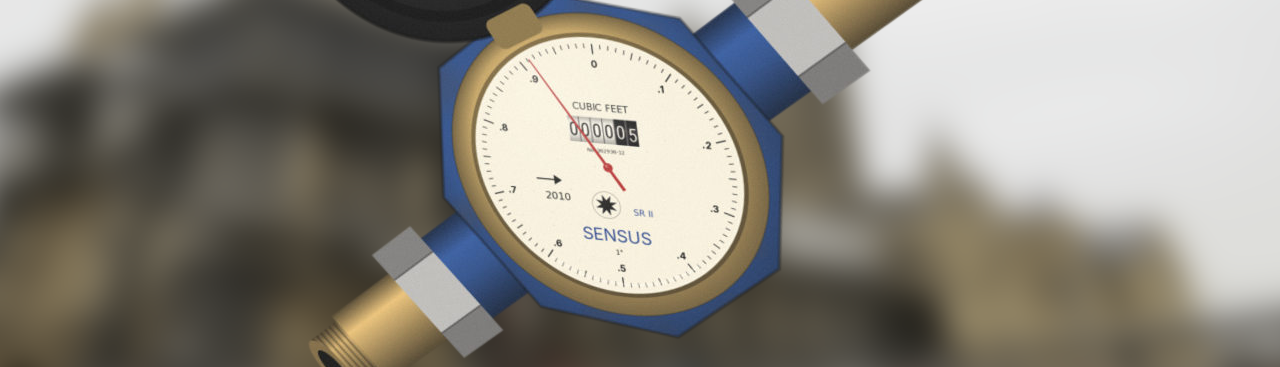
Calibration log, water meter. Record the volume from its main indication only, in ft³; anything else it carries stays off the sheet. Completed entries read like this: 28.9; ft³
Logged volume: 4.91; ft³
